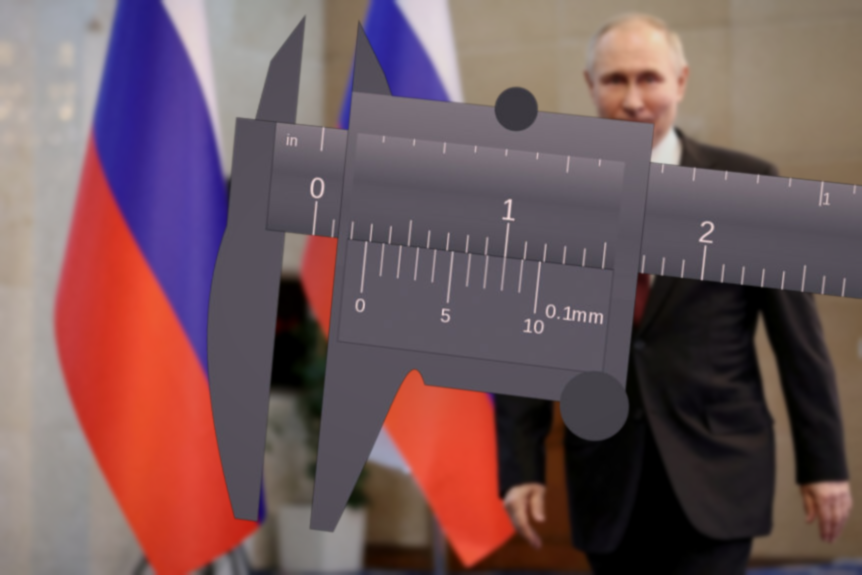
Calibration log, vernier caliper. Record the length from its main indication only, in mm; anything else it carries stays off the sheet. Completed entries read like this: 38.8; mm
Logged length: 2.8; mm
